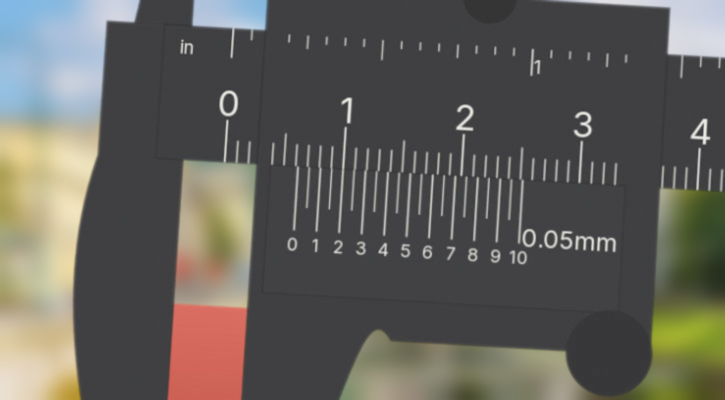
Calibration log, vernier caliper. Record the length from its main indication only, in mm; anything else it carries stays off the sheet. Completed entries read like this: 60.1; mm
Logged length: 6.2; mm
